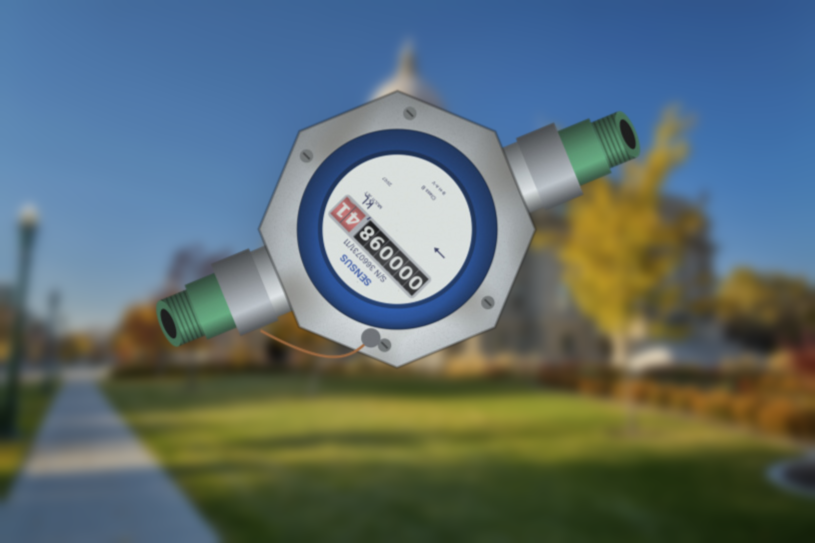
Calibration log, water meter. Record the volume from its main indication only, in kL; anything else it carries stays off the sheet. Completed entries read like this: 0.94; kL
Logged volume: 98.41; kL
